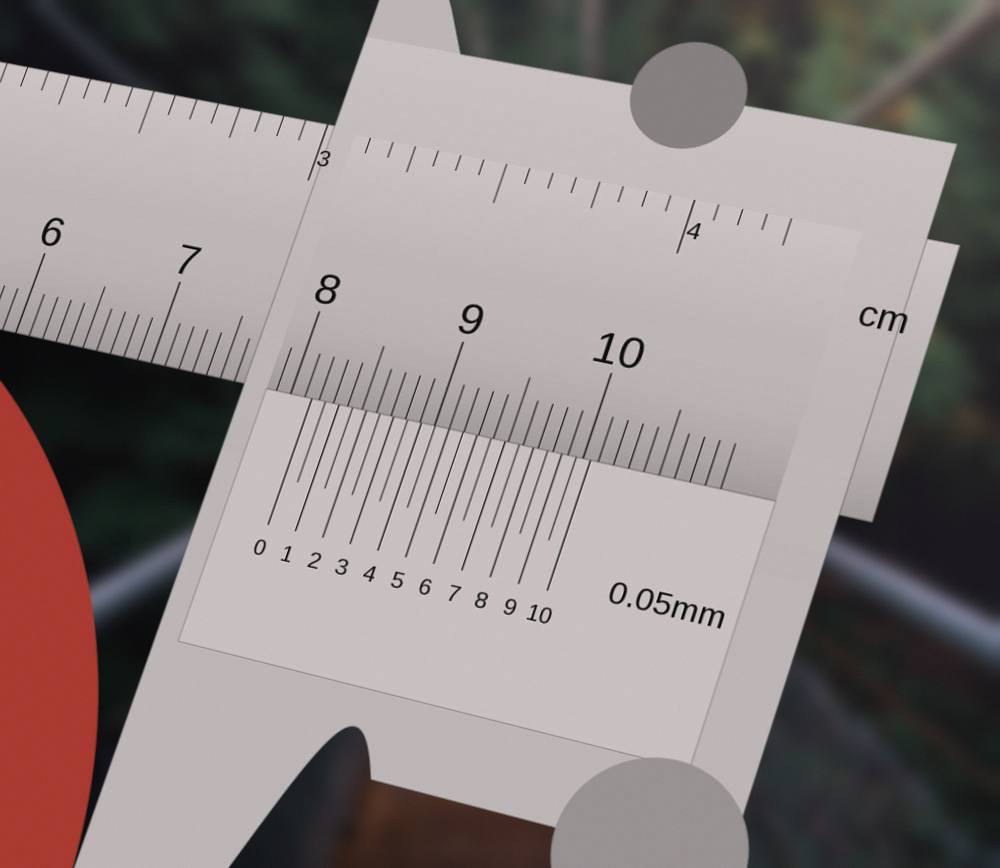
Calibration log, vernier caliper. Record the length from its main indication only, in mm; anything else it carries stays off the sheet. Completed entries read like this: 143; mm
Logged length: 81.5; mm
